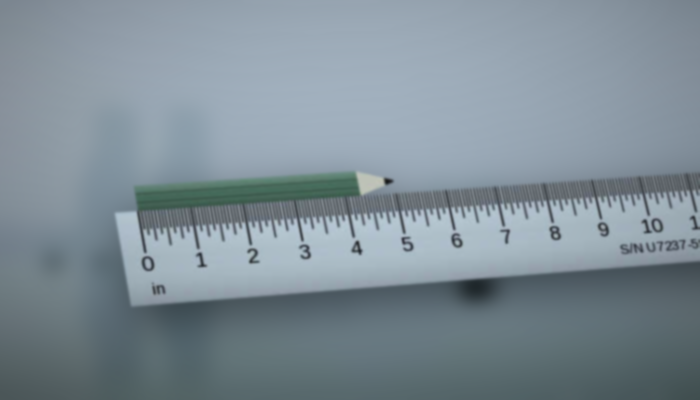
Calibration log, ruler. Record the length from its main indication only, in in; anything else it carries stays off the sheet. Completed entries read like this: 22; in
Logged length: 5; in
